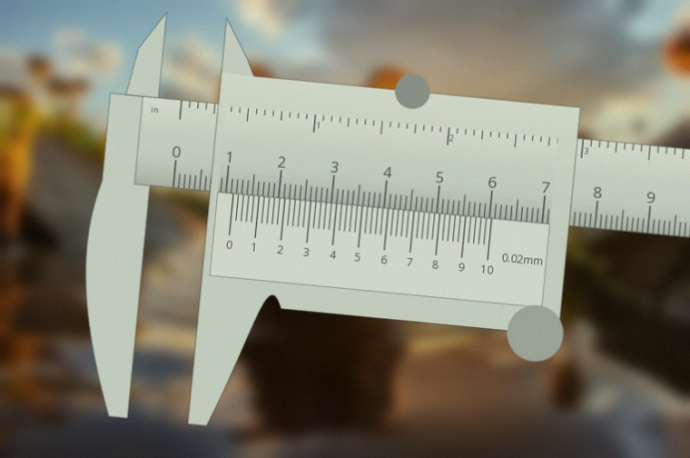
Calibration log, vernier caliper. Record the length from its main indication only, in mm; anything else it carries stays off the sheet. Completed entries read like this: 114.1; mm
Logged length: 11.4; mm
